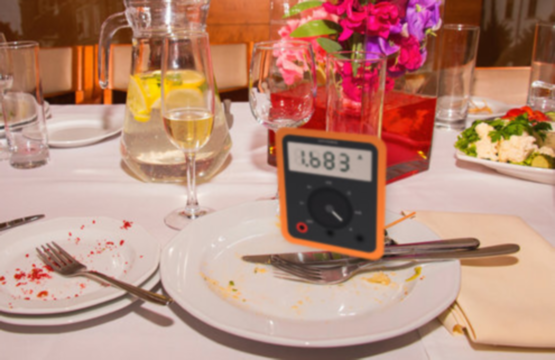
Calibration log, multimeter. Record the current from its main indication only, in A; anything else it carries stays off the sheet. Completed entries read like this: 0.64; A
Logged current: 1.683; A
